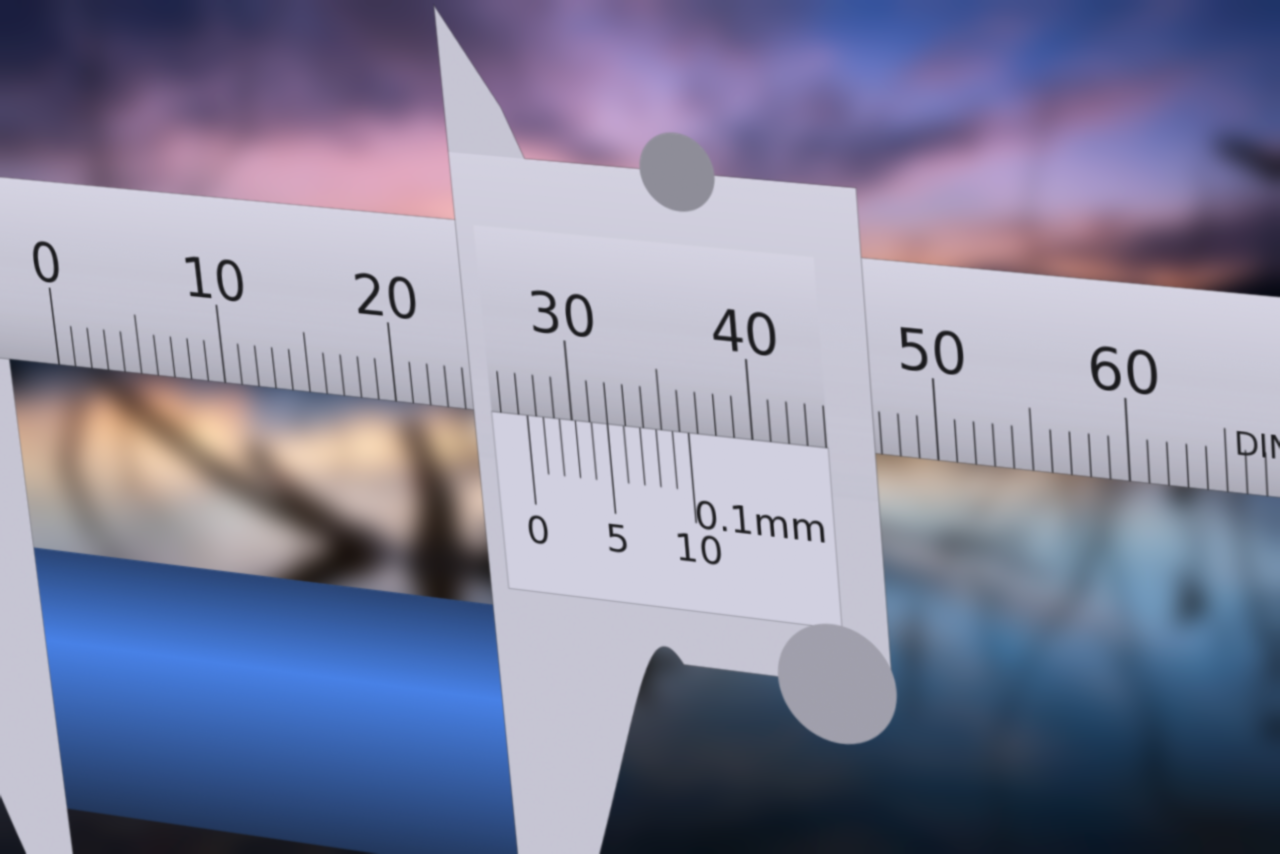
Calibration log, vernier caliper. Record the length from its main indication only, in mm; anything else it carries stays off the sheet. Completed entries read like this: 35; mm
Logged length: 27.5; mm
